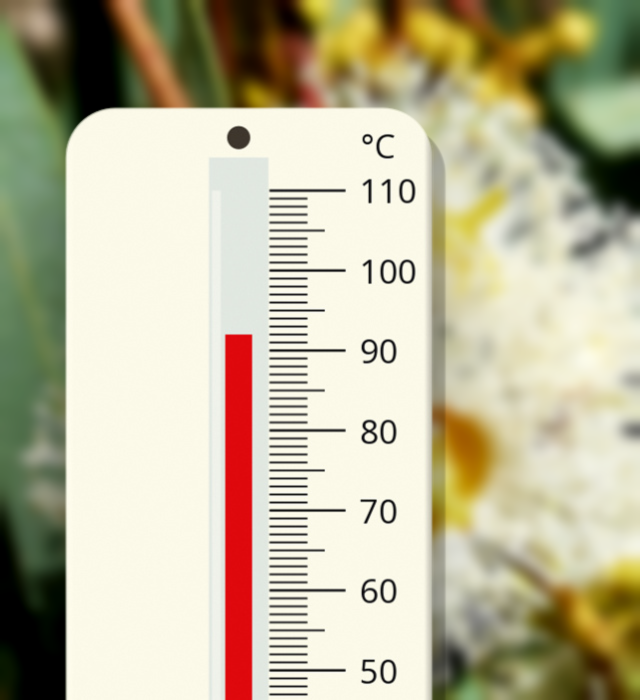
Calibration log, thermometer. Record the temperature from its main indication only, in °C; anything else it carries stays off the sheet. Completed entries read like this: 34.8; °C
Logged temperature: 92; °C
